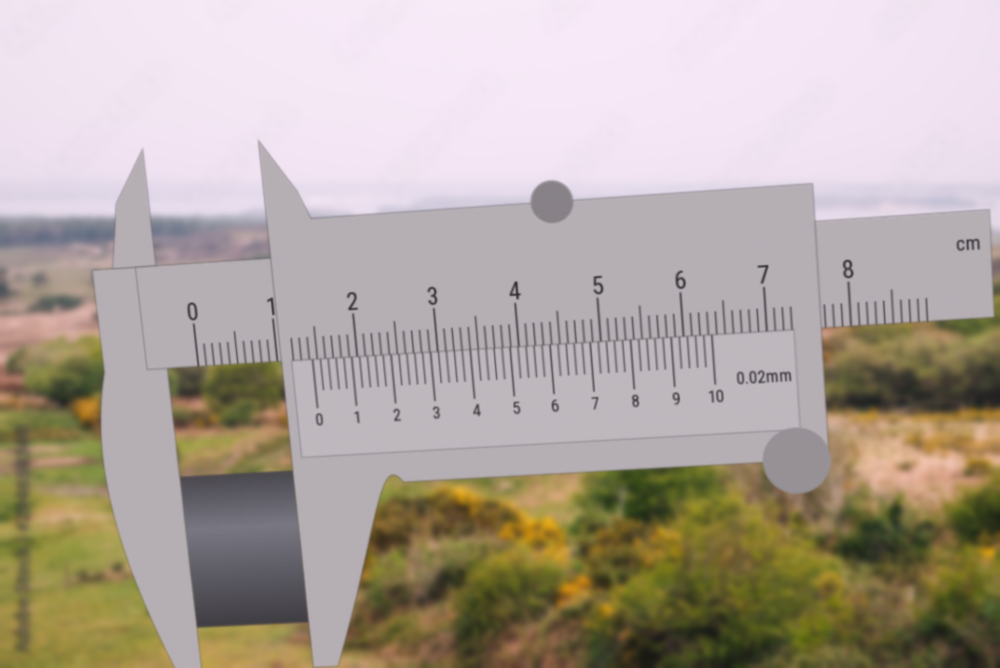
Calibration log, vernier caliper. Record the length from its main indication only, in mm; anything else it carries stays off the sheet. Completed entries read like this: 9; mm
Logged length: 14.4; mm
